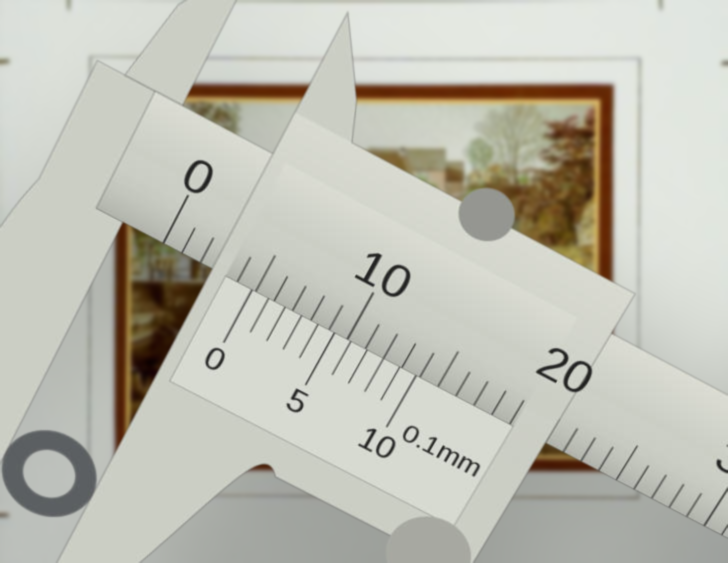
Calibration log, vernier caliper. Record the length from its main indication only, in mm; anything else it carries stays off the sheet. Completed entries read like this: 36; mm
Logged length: 4.8; mm
